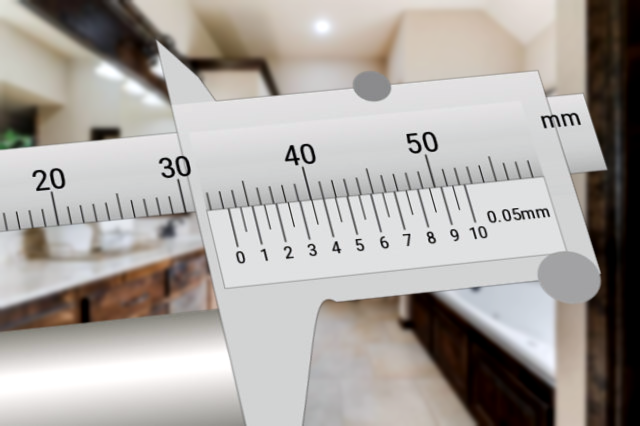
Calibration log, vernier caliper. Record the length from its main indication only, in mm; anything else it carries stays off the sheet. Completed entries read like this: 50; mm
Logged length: 33.4; mm
